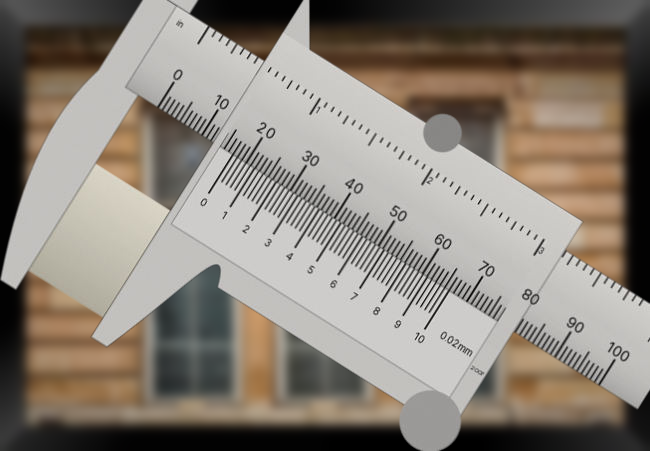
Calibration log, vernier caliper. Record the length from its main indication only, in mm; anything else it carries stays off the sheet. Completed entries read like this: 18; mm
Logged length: 17.0; mm
